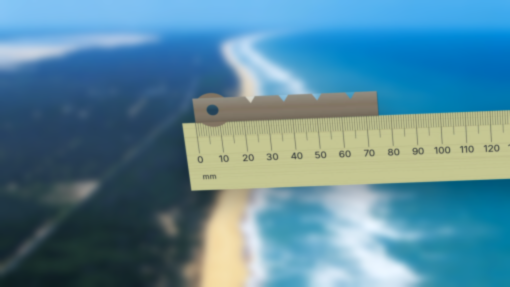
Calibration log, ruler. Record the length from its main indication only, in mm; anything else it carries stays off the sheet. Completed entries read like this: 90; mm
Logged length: 75; mm
